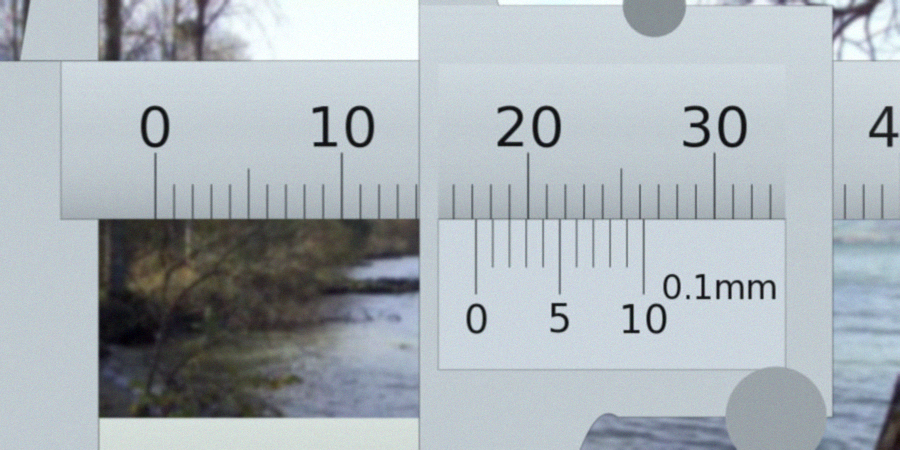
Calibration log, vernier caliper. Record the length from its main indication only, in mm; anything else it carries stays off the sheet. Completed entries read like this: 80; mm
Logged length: 17.2; mm
